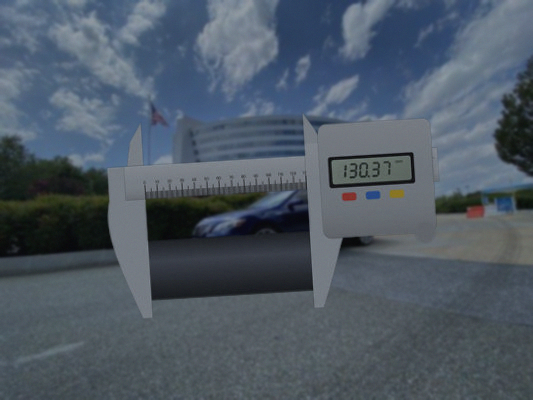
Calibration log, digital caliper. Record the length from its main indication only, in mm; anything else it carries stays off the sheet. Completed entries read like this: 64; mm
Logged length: 130.37; mm
